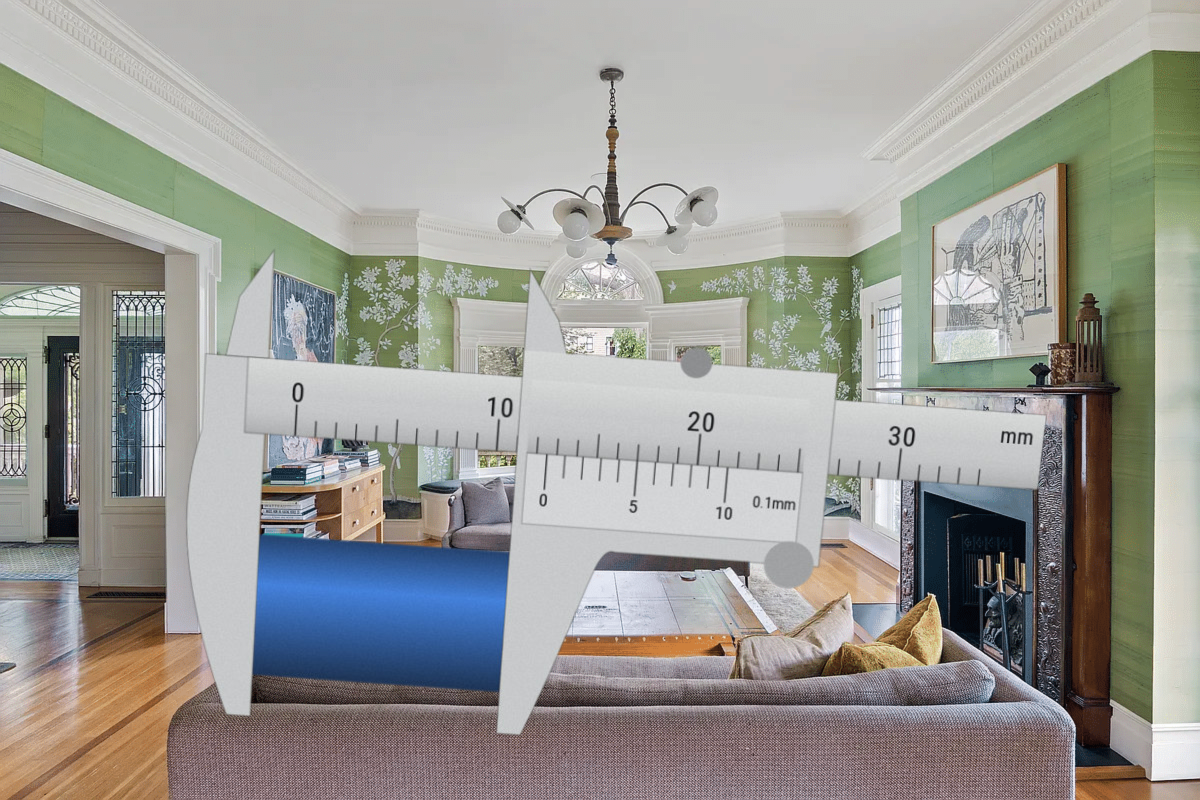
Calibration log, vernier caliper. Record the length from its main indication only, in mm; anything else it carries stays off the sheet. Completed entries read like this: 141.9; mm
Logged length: 12.5; mm
